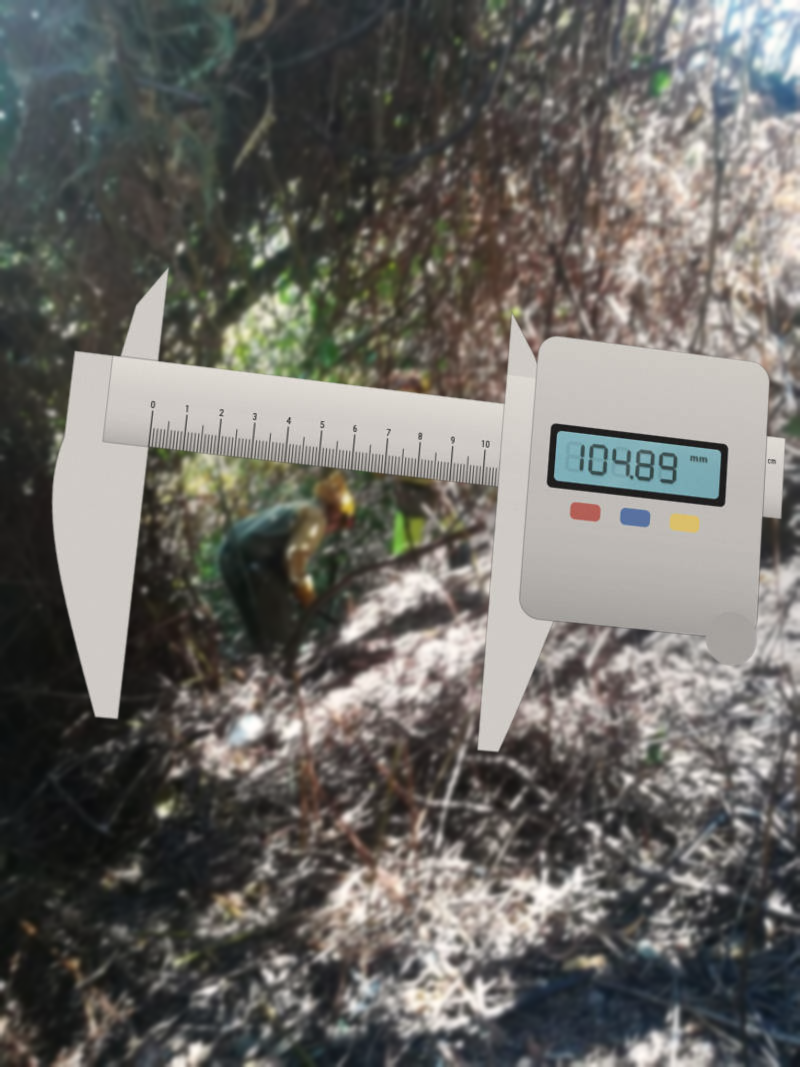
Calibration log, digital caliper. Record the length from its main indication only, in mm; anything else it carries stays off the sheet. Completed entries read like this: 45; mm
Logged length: 104.89; mm
